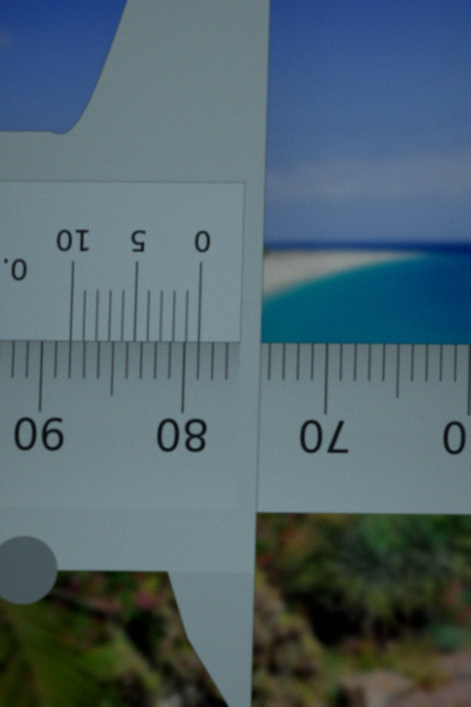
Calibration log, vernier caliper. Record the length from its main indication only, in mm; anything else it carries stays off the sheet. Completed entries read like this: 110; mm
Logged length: 79.0; mm
